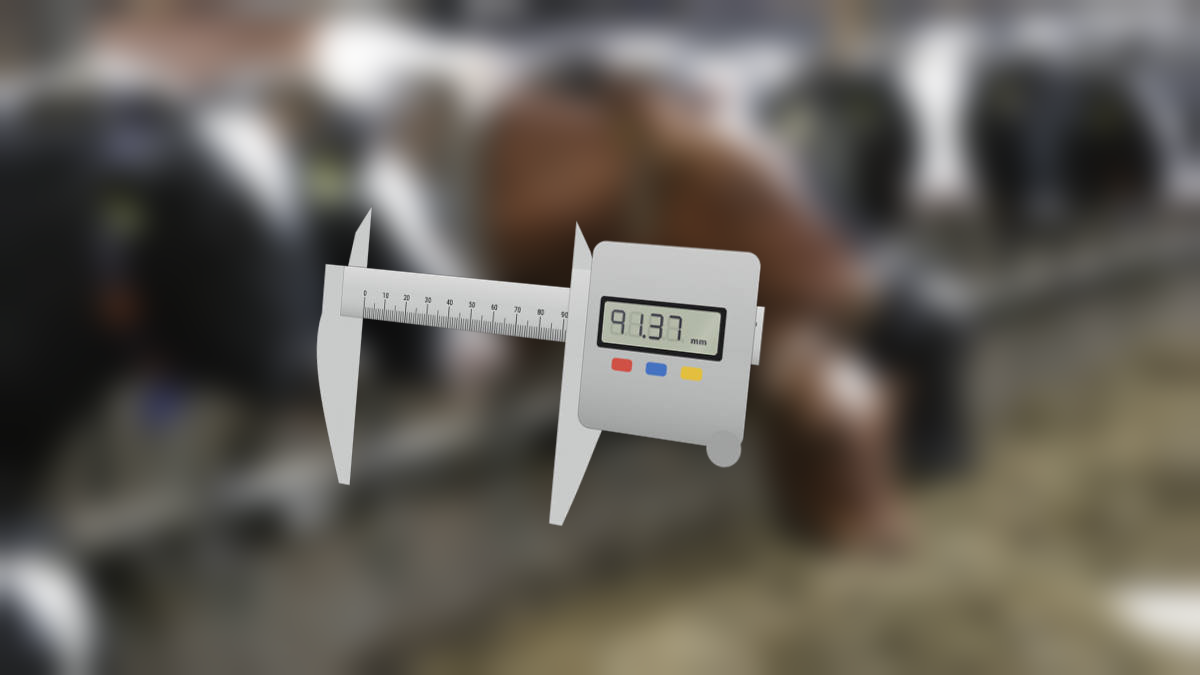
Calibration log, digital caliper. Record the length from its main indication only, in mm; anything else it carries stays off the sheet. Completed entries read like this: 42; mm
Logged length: 91.37; mm
